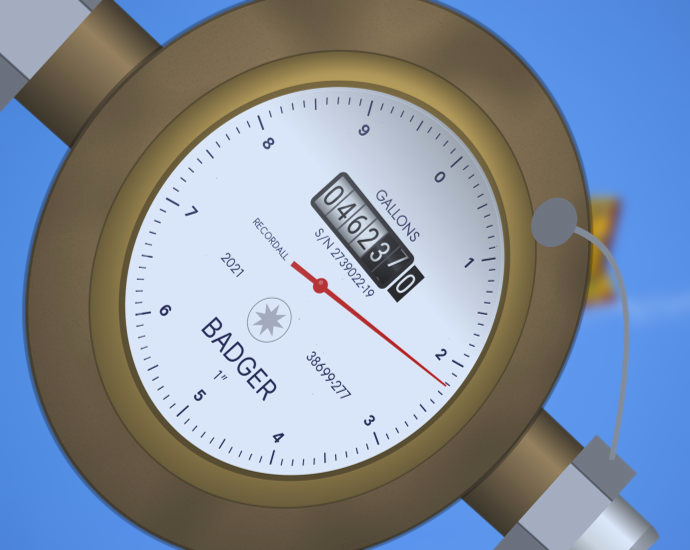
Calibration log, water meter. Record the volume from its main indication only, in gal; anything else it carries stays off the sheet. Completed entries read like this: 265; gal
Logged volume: 462372.2; gal
